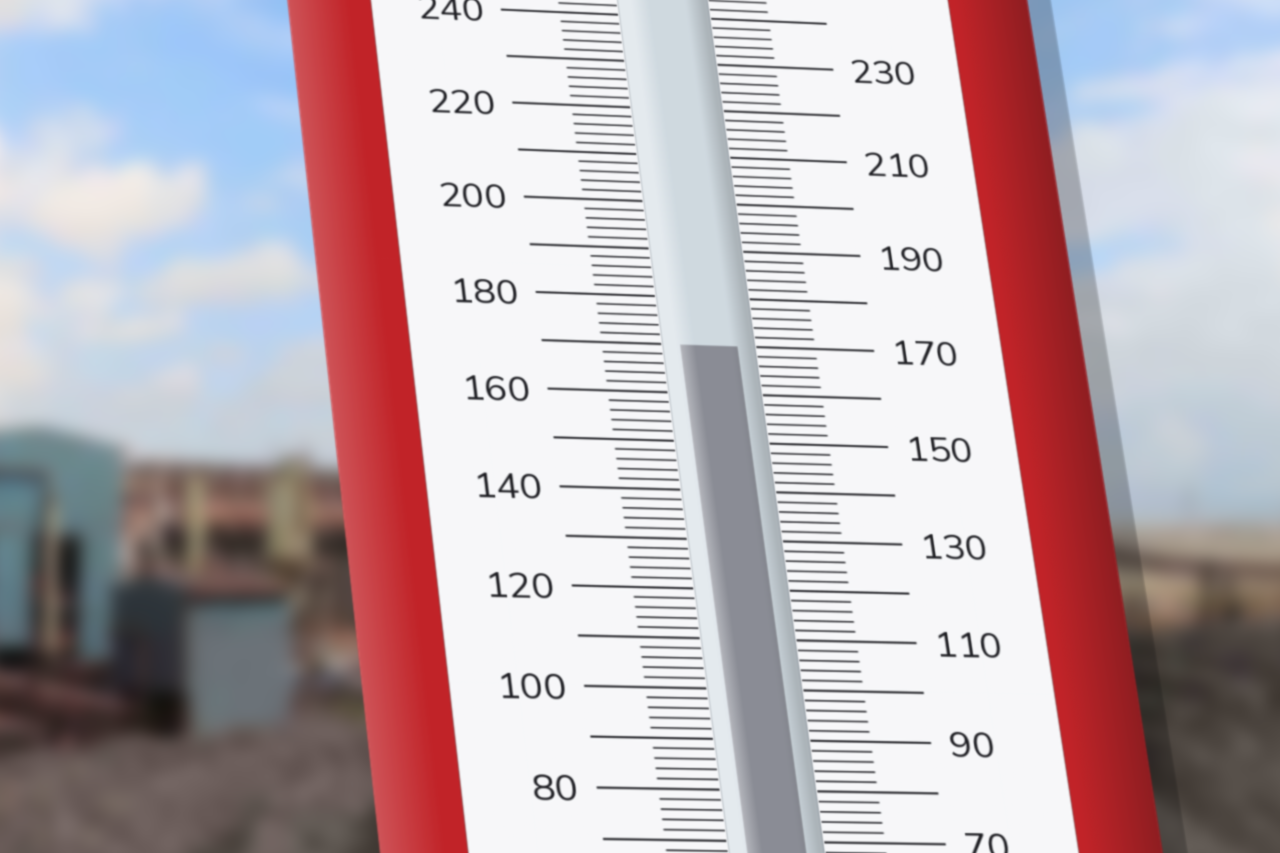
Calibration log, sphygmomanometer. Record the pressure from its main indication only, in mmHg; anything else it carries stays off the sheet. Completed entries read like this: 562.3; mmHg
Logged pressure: 170; mmHg
